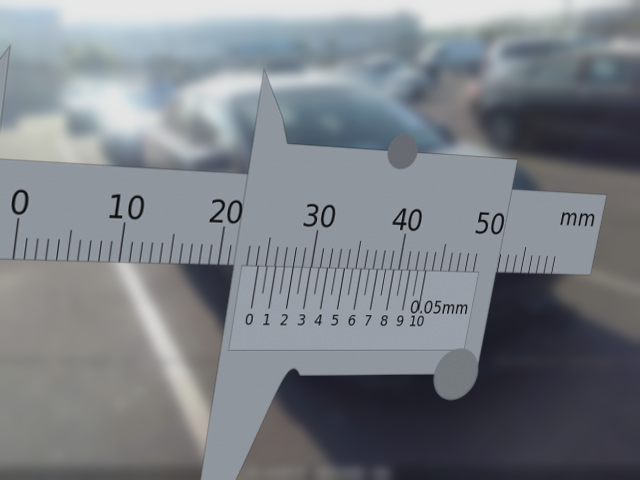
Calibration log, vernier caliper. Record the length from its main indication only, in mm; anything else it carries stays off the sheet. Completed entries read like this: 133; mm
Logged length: 24.2; mm
